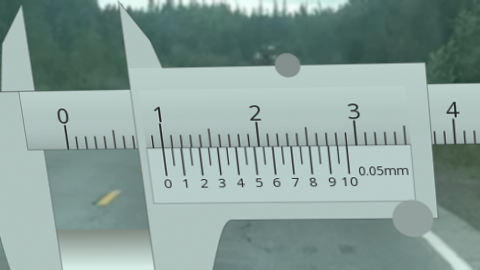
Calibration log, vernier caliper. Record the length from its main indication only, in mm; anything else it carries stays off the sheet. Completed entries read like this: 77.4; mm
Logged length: 10.0; mm
